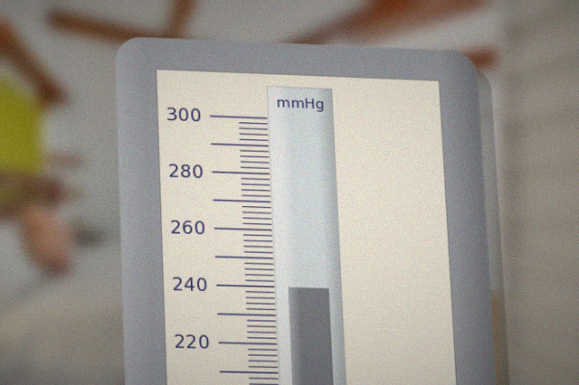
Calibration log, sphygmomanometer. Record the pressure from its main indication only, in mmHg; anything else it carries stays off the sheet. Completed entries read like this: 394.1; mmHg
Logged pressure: 240; mmHg
